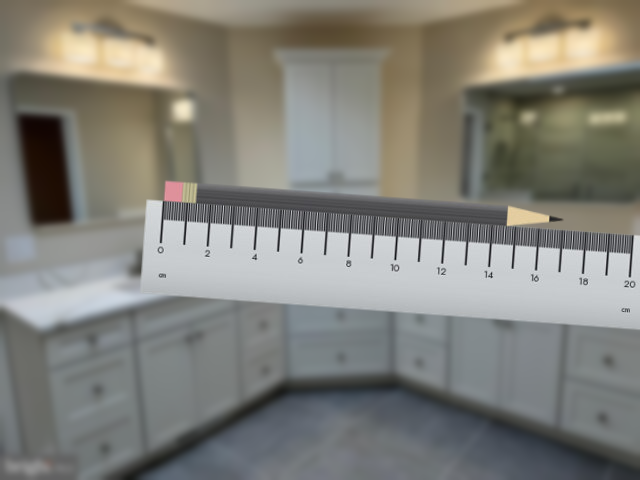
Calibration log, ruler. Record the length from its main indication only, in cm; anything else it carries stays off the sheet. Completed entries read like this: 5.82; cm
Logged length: 17; cm
